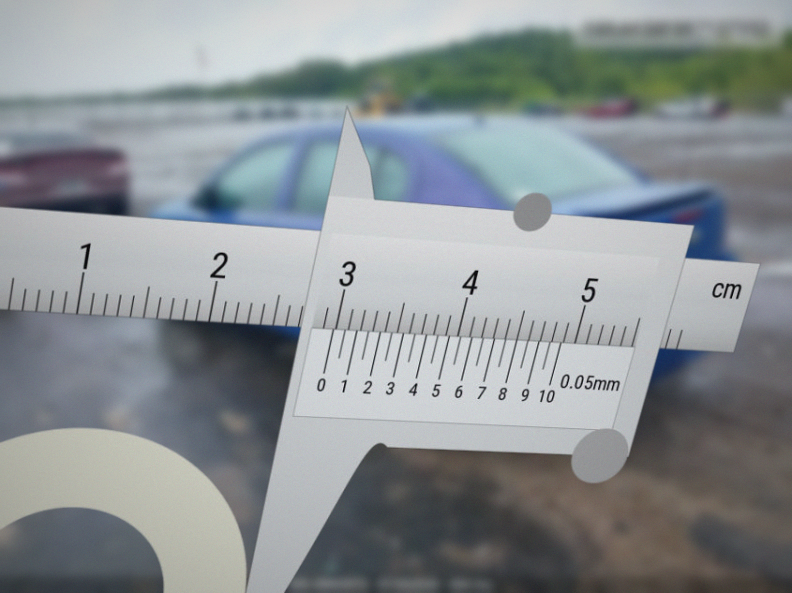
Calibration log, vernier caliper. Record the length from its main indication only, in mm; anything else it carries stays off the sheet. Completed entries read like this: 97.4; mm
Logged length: 29.8; mm
